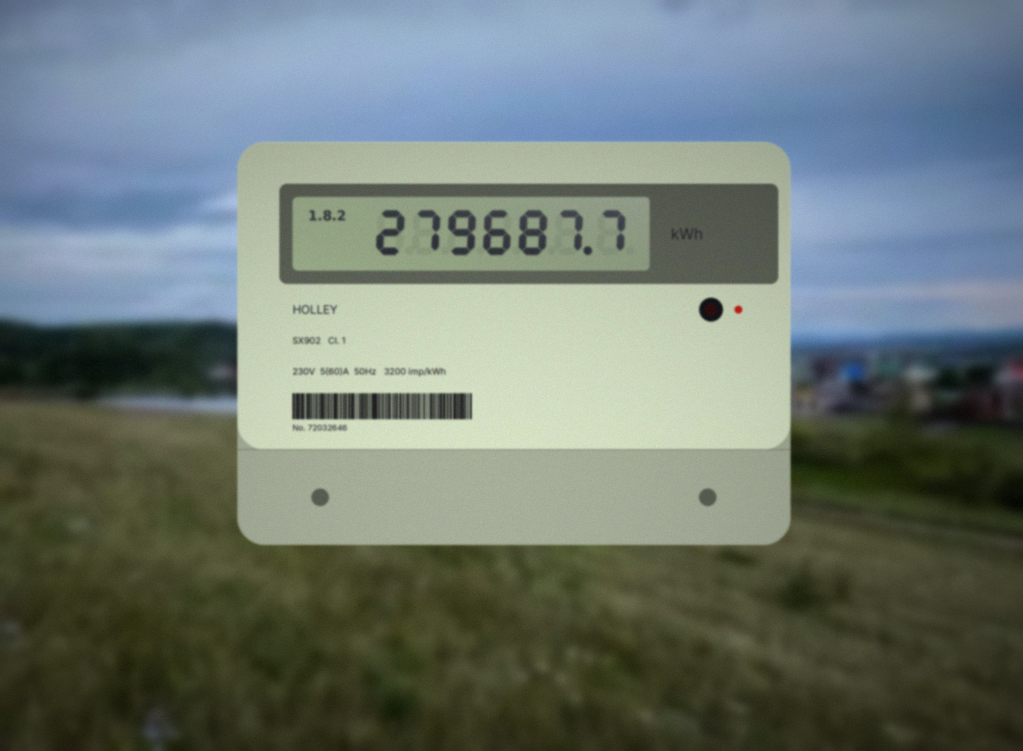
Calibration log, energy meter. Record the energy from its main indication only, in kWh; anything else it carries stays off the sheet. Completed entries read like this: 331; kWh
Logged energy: 279687.7; kWh
